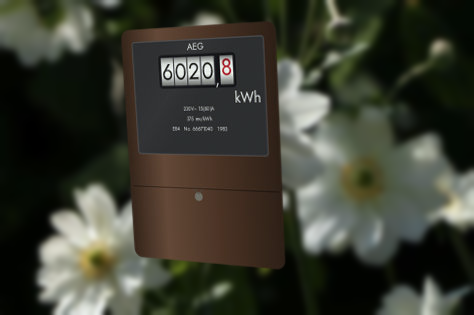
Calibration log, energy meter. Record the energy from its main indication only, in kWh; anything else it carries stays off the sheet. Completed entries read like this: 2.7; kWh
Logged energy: 6020.8; kWh
